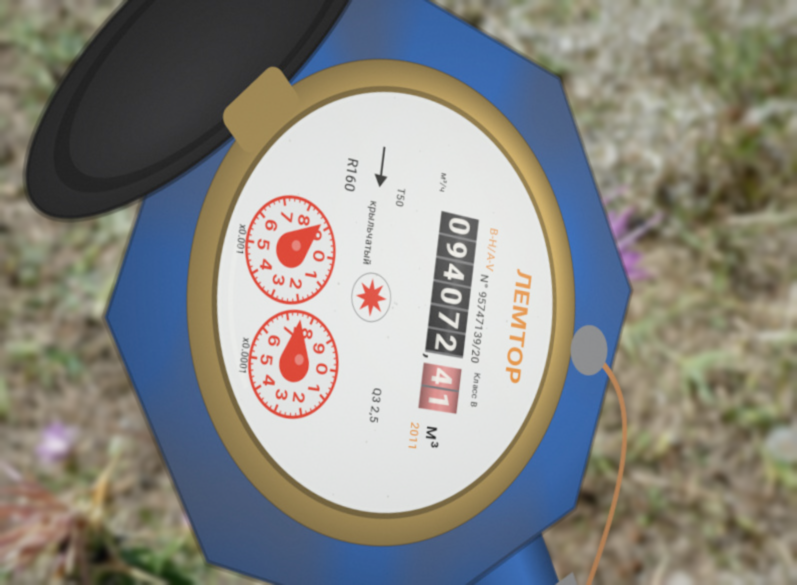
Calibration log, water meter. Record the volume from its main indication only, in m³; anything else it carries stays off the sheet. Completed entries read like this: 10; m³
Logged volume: 94072.4187; m³
